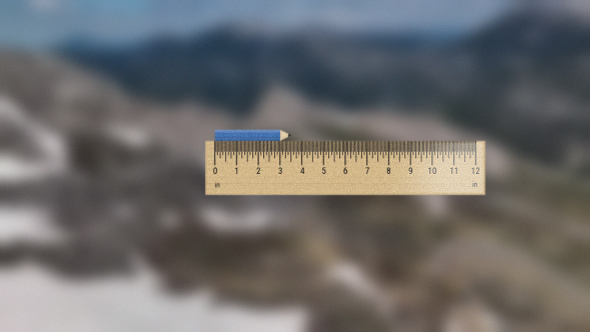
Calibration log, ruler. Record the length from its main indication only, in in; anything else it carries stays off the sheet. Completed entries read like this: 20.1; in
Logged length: 3.5; in
